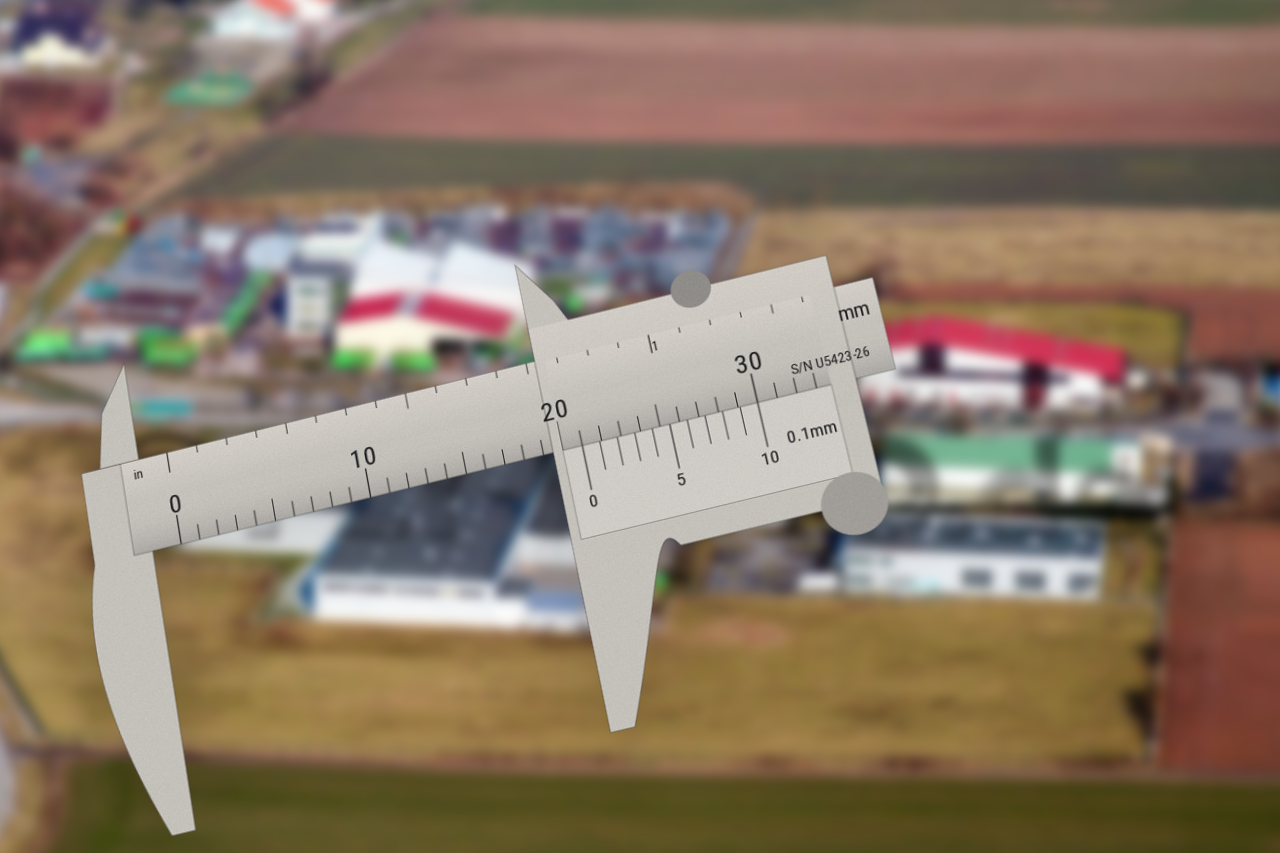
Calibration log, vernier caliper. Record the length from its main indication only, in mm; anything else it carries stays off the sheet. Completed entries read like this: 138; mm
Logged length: 21.0; mm
